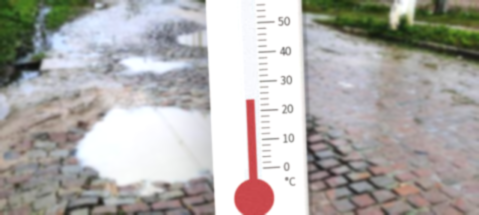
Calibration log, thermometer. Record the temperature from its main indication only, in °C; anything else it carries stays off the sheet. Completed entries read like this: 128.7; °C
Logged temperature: 24; °C
